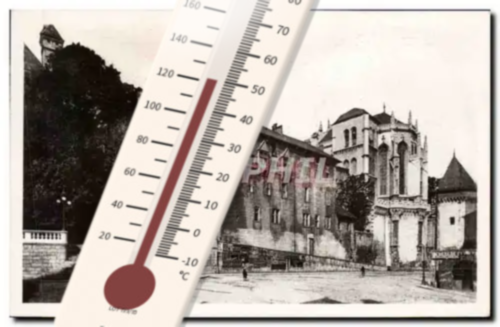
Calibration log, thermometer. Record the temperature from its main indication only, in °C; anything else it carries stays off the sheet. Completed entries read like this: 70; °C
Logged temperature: 50; °C
